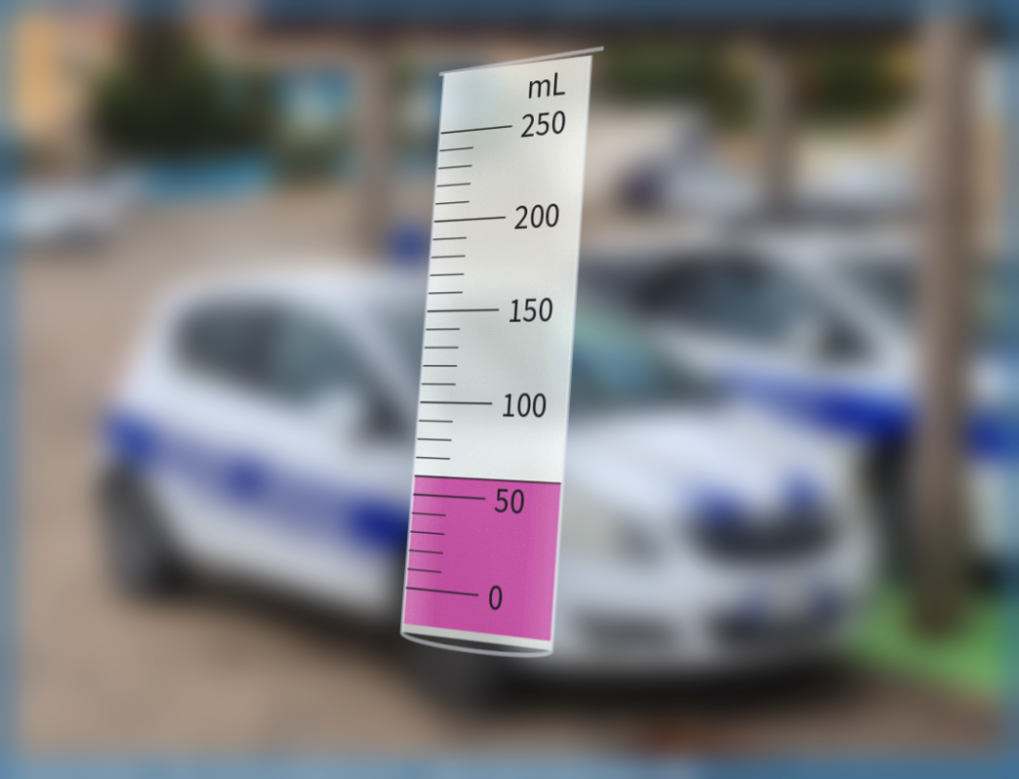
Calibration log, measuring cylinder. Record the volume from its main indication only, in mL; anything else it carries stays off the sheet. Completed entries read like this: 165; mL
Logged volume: 60; mL
